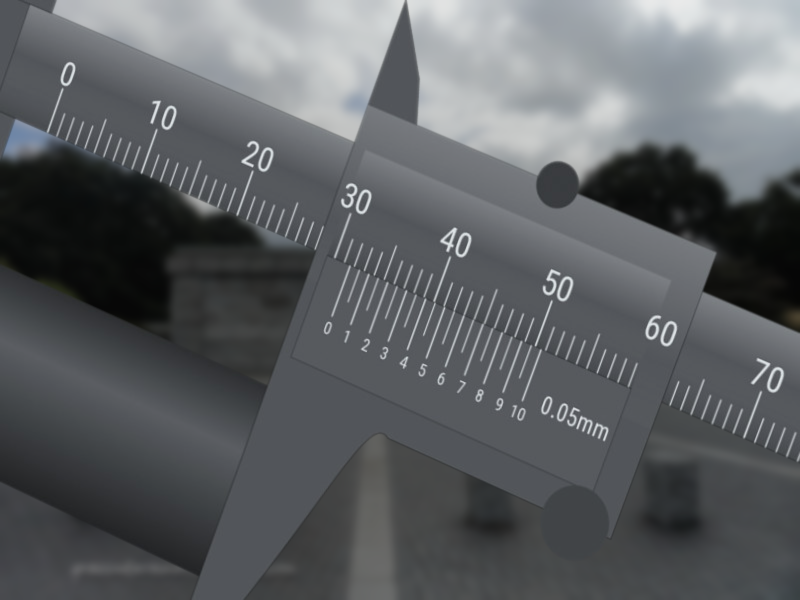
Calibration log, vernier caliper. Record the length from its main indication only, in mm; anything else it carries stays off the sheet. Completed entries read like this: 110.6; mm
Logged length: 31.6; mm
